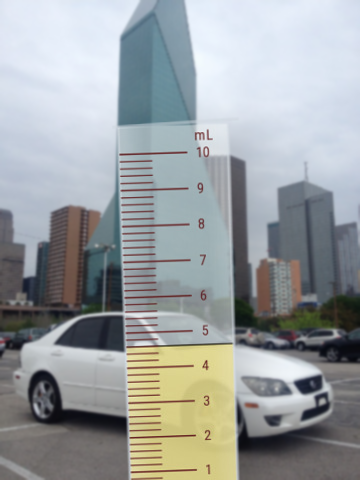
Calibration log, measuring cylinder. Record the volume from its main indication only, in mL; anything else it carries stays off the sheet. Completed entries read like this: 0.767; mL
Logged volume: 4.6; mL
